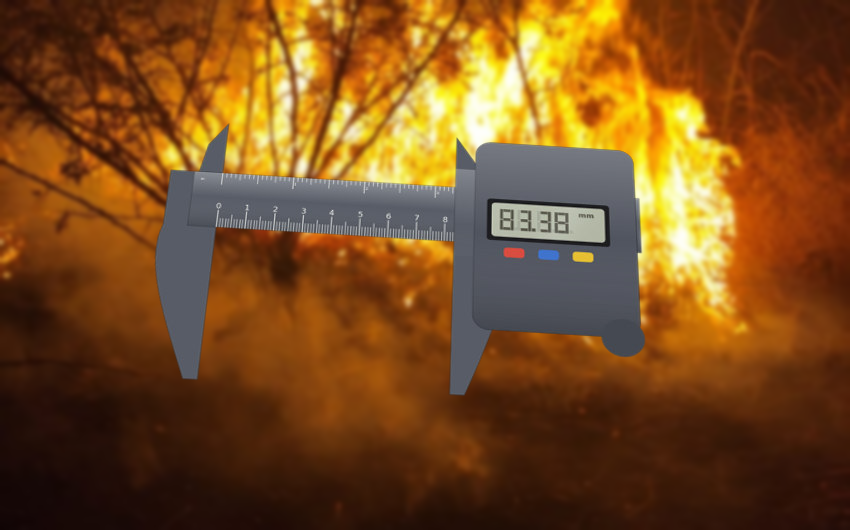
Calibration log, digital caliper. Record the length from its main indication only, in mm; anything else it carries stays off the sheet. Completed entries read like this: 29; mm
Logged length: 83.38; mm
